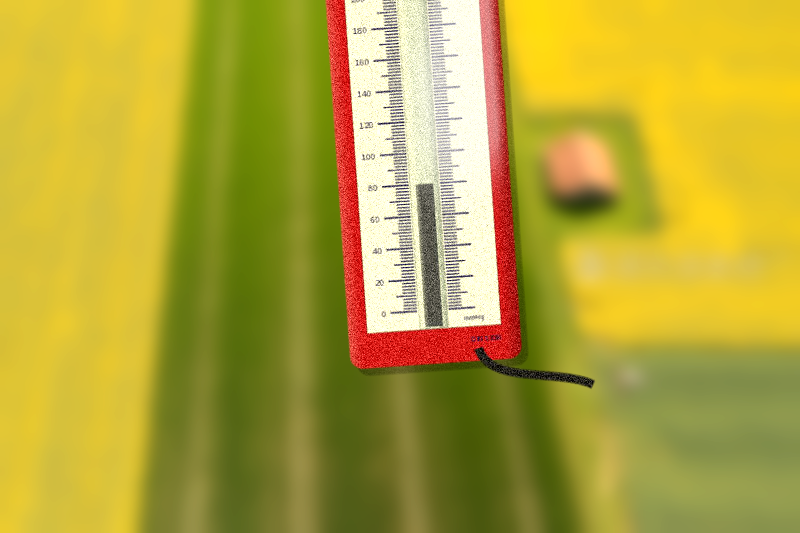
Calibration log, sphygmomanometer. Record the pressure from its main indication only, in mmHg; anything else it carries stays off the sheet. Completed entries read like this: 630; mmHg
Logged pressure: 80; mmHg
